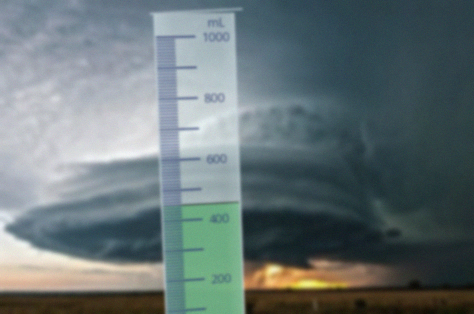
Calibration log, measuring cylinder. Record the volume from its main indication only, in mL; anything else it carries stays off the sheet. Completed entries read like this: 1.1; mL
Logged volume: 450; mL
